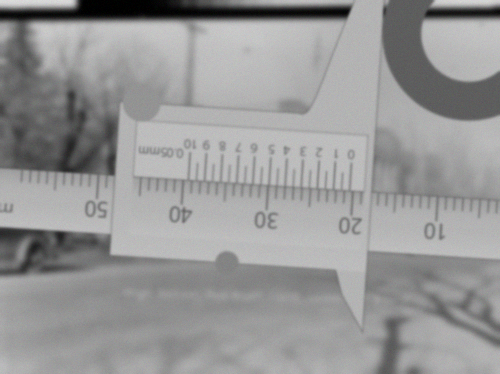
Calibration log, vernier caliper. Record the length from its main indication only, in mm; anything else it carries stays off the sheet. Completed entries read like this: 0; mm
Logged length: 20.4; mm
